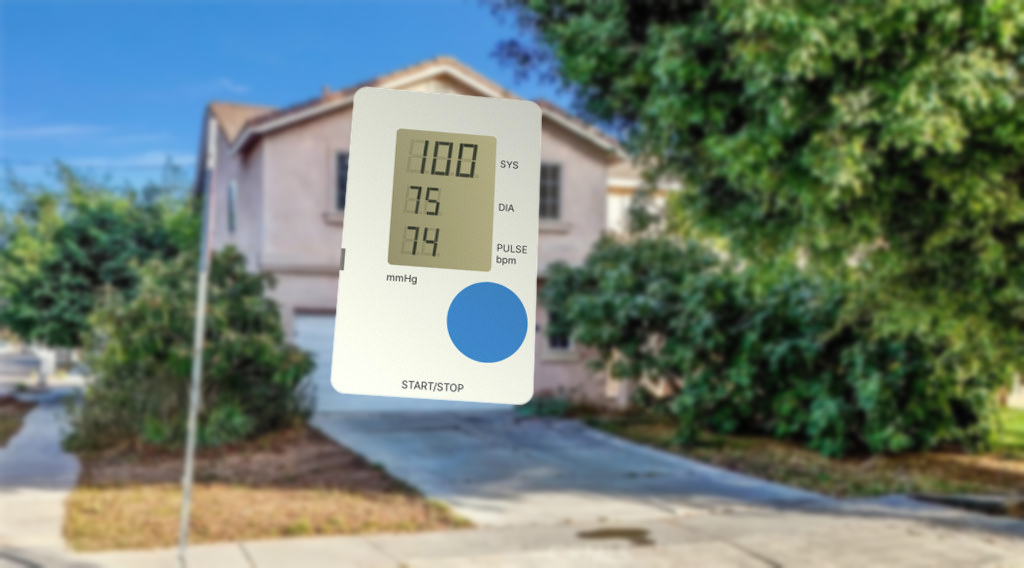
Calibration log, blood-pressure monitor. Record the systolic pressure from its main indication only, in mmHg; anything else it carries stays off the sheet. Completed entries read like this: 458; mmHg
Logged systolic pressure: 100; mmHg
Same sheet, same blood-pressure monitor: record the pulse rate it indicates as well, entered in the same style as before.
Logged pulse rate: 74; bpm
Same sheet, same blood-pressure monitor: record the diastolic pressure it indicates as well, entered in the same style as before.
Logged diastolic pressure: 75; mmHg
